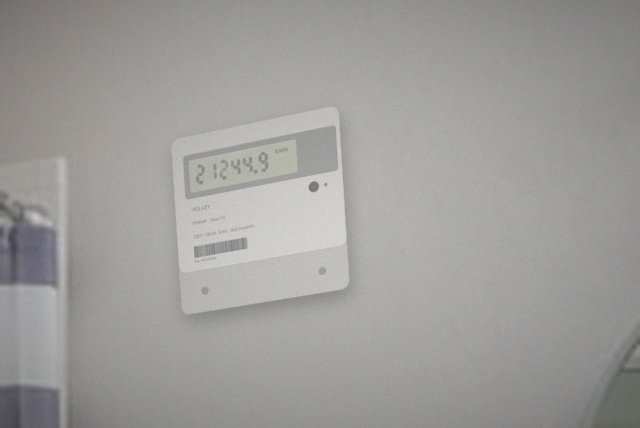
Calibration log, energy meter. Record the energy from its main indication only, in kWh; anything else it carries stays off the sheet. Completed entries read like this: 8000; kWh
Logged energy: 21244.9; kWh
